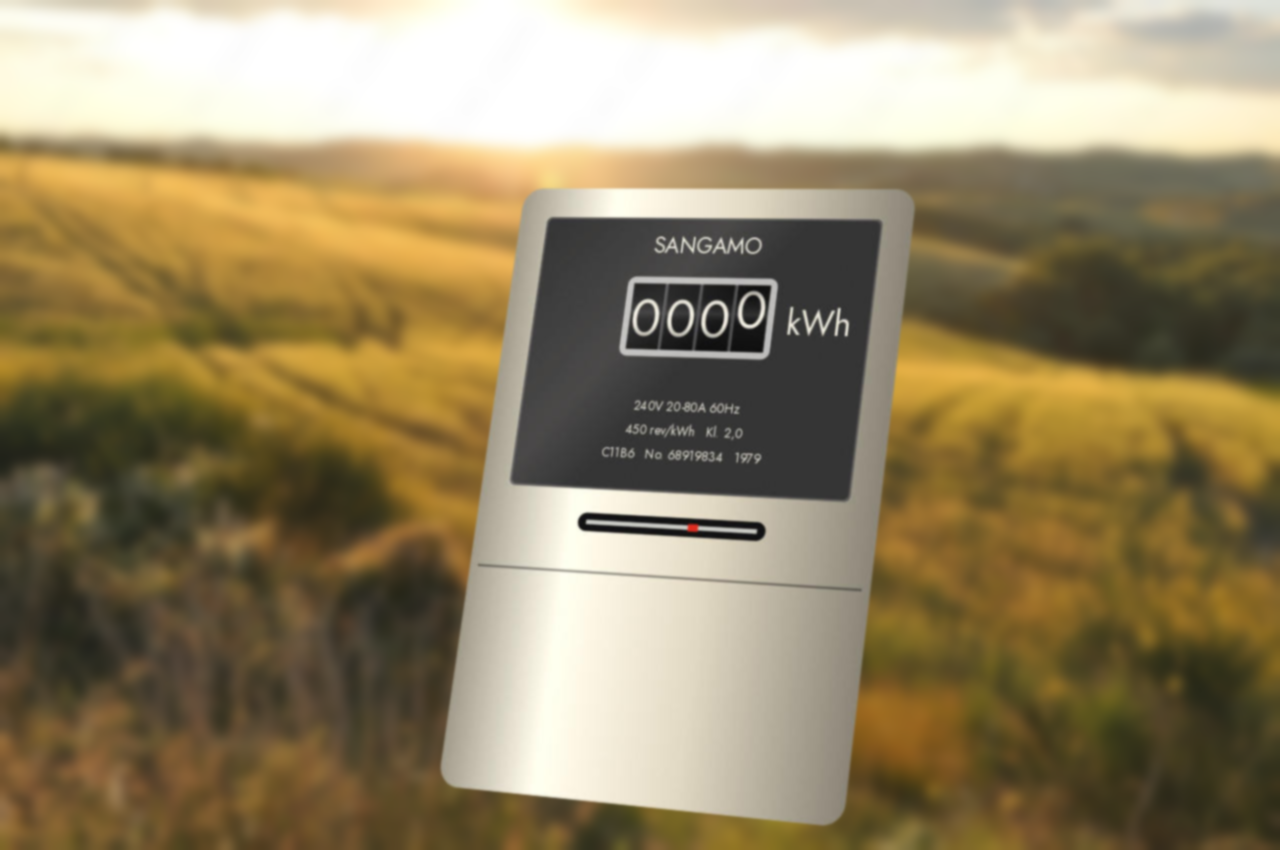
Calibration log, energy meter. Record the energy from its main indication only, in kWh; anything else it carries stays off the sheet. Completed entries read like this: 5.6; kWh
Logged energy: 0; kWh
